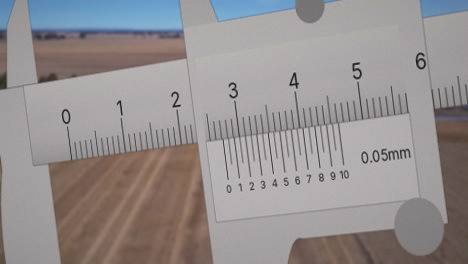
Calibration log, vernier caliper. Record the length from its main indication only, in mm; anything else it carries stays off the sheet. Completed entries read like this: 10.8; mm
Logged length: 27.2; mm
